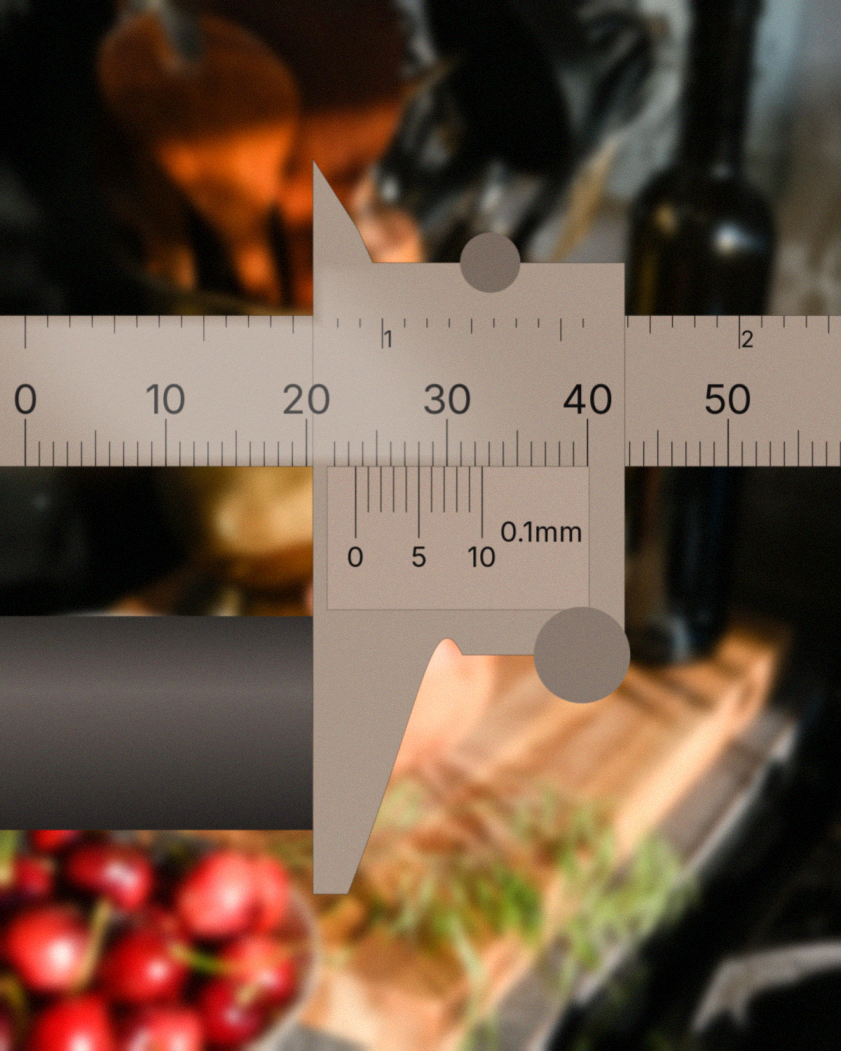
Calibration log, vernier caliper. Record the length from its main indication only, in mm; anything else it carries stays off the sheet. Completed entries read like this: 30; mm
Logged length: 23.5; mm
